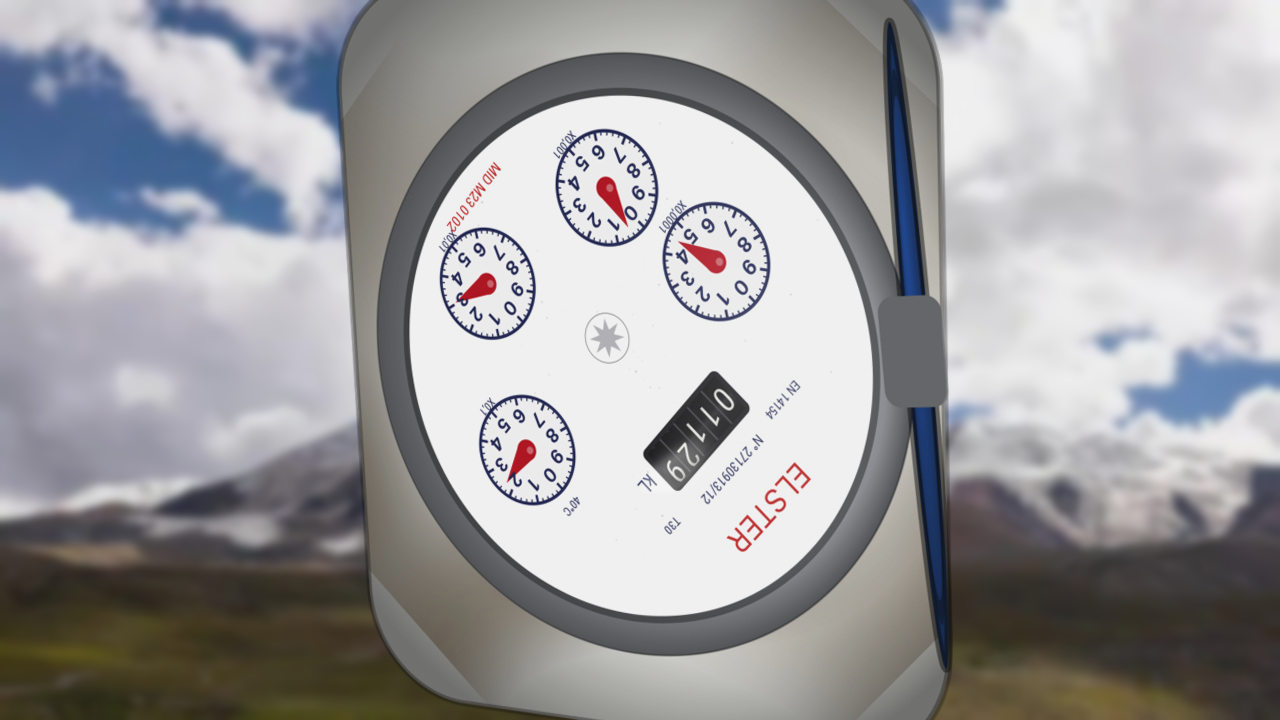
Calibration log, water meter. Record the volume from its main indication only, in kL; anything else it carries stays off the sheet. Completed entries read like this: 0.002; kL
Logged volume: 1129.2304; kL
